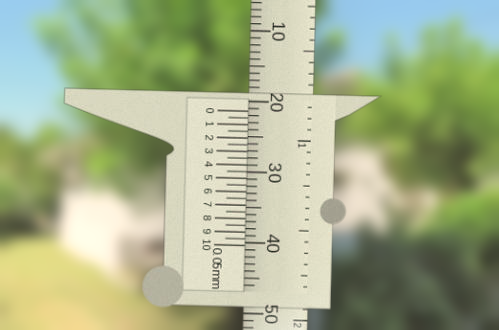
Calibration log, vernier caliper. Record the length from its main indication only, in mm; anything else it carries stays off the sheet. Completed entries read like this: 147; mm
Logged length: 21.4; mm
